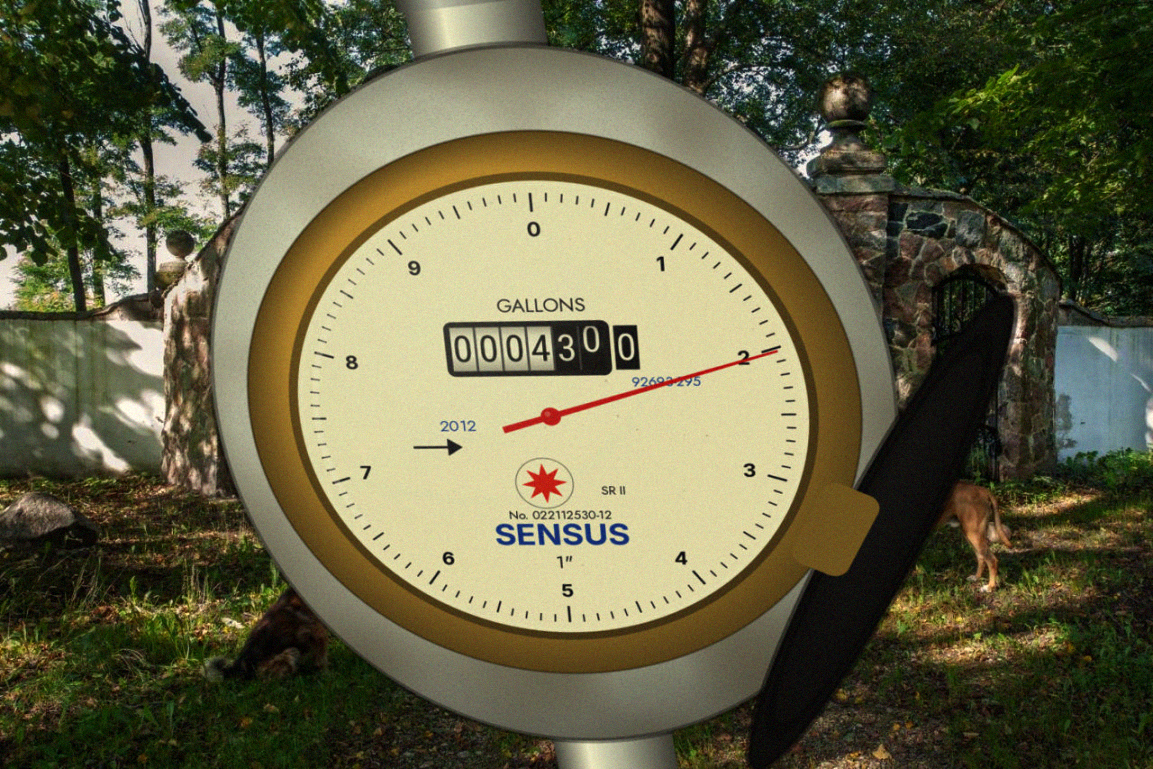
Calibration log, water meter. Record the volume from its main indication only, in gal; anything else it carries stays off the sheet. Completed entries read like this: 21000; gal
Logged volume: 4302.0; gal
